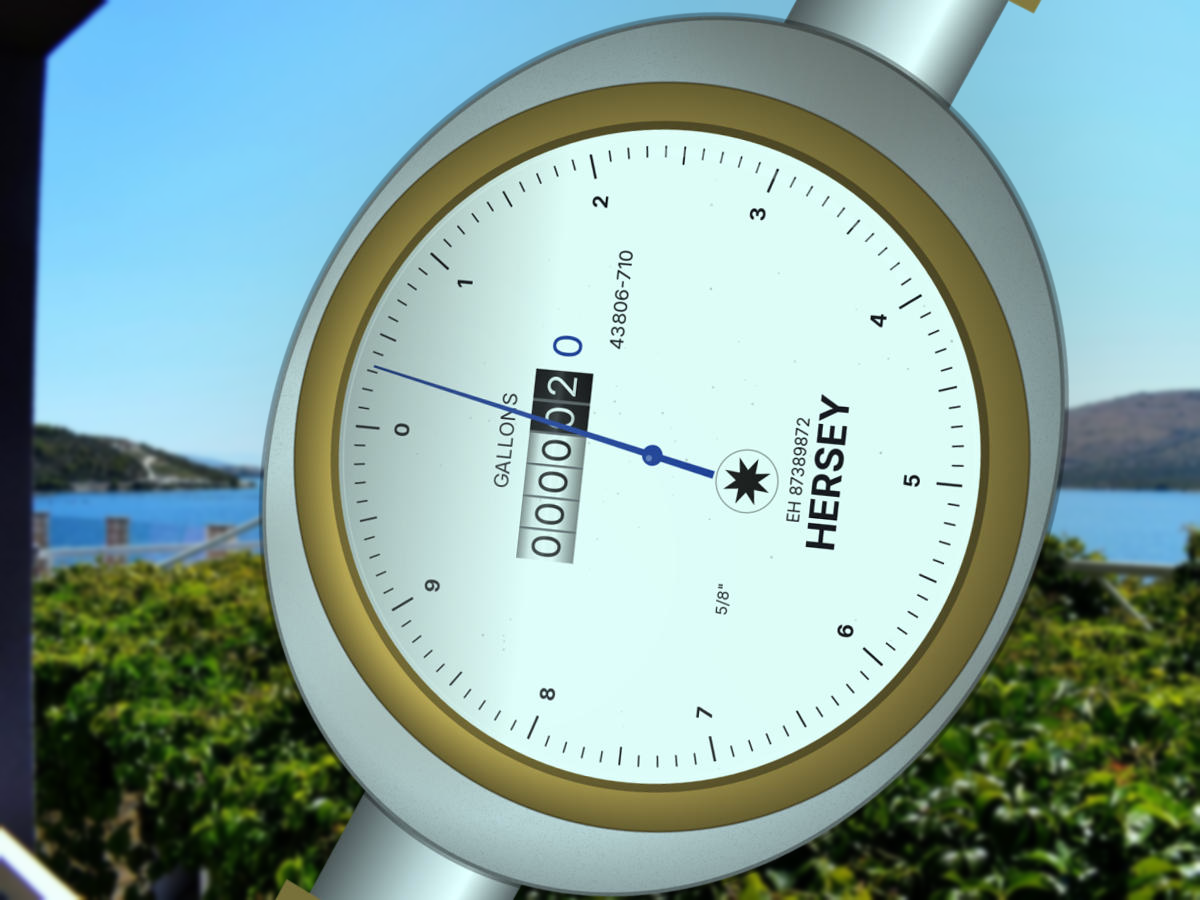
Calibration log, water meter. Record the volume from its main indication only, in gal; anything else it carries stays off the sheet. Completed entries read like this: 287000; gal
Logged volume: 20.3; gal
